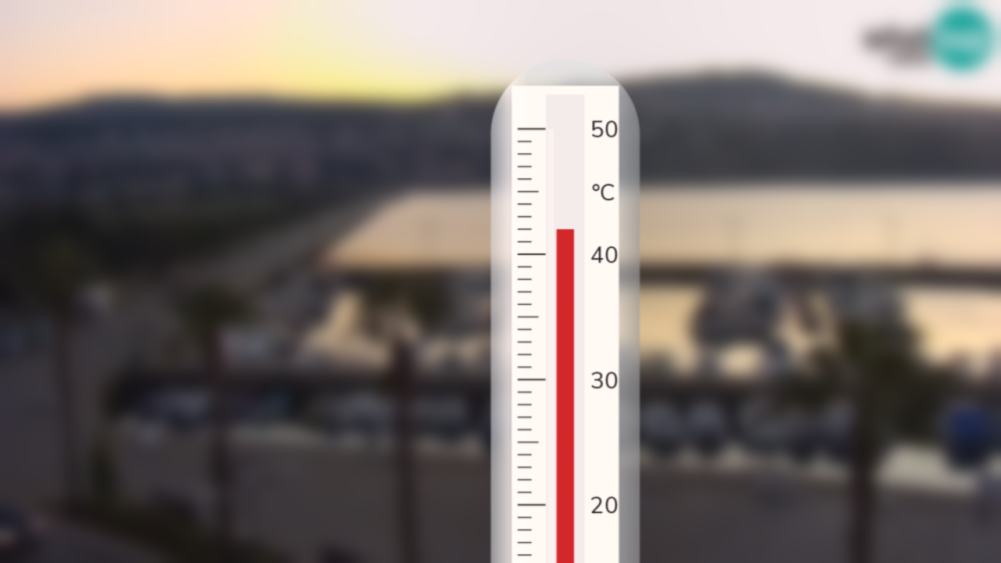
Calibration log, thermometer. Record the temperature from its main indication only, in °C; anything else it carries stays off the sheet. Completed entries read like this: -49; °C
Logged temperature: 42; °C
